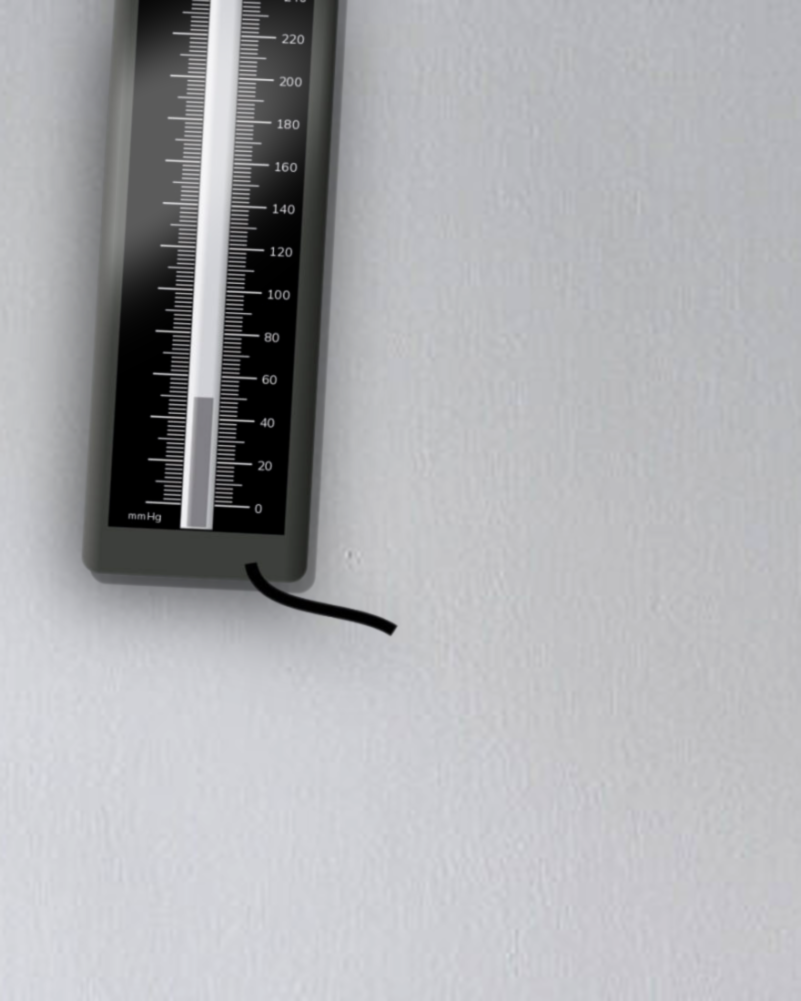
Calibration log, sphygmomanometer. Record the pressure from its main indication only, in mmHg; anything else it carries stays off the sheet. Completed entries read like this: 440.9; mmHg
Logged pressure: 50; mmHg
